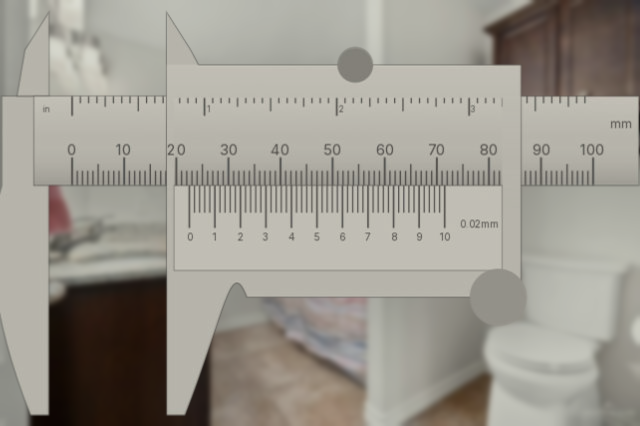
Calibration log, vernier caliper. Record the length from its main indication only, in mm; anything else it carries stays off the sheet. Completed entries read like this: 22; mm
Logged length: 22.5; mm
